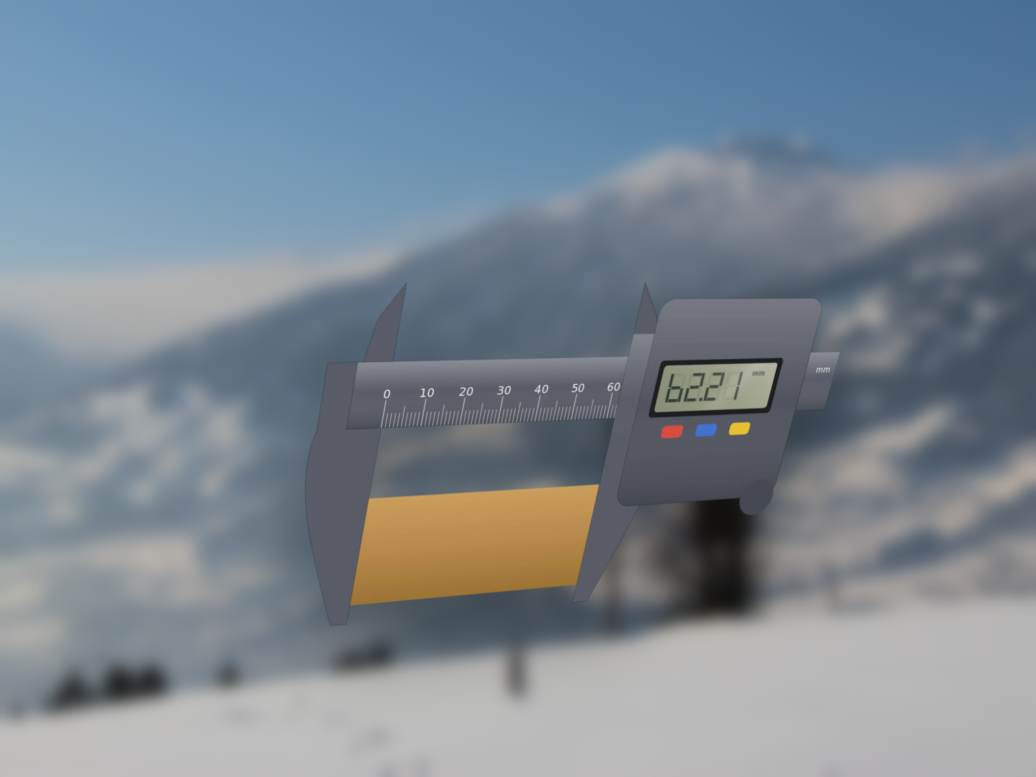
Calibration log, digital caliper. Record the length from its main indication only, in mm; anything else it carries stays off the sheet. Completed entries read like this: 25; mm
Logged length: 62.21; mm
